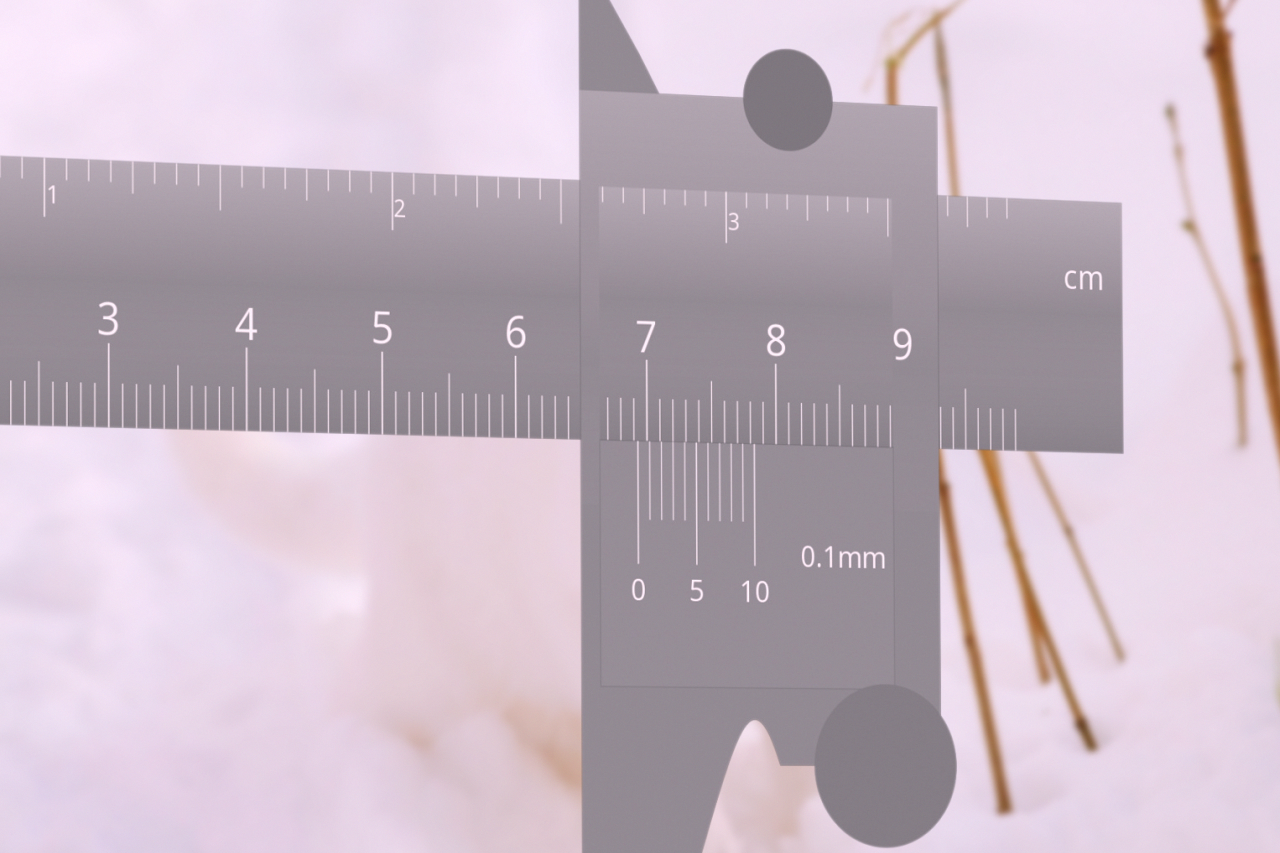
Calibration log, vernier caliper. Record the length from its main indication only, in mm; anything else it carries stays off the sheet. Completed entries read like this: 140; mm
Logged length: 69.3; mm
